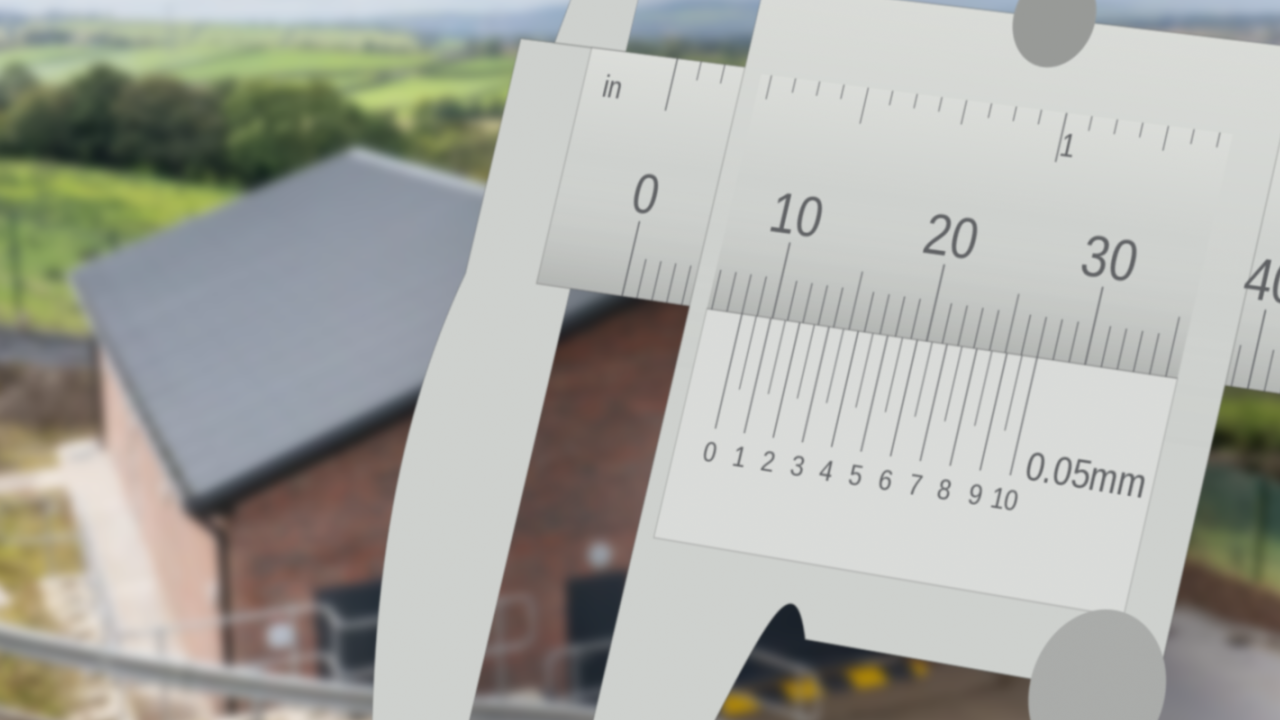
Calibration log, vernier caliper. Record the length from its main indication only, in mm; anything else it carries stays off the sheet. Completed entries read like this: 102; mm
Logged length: 8.0; mm
